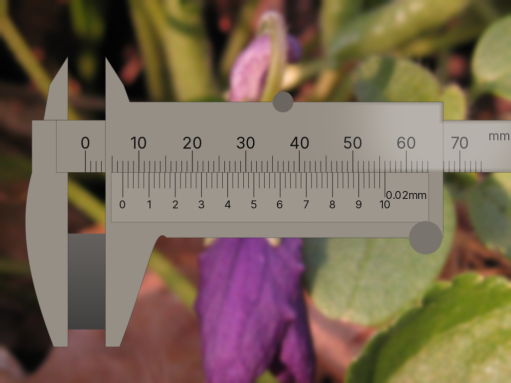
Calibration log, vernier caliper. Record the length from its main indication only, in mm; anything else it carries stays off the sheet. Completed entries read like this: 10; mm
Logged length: 7.0; mm
